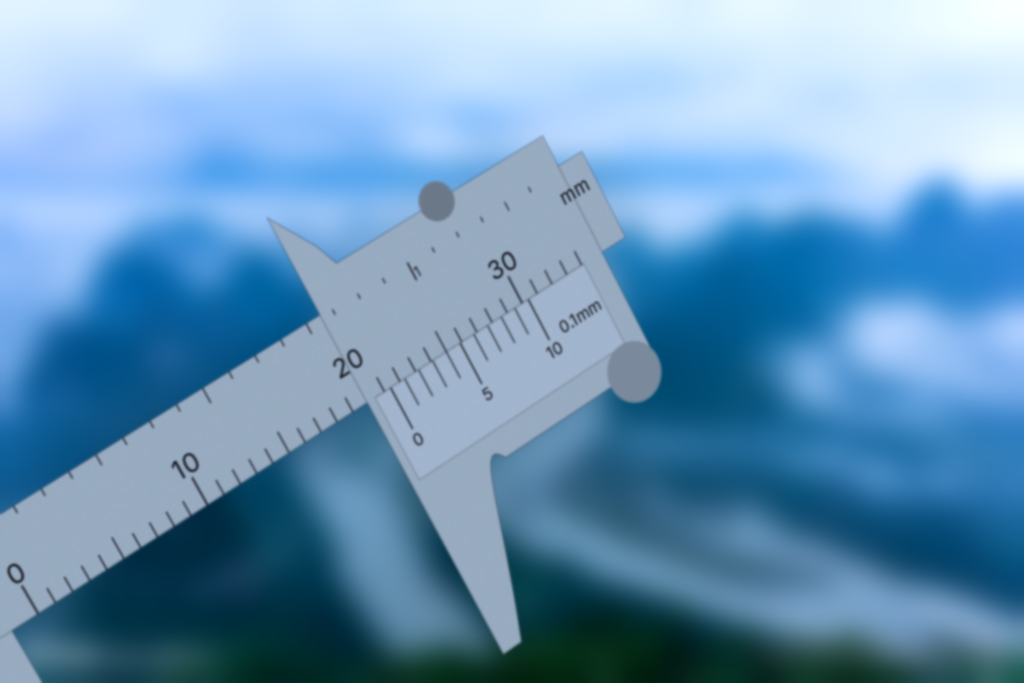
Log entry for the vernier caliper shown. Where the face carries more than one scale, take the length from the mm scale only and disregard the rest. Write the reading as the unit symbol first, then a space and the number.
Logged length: mm 21.4
